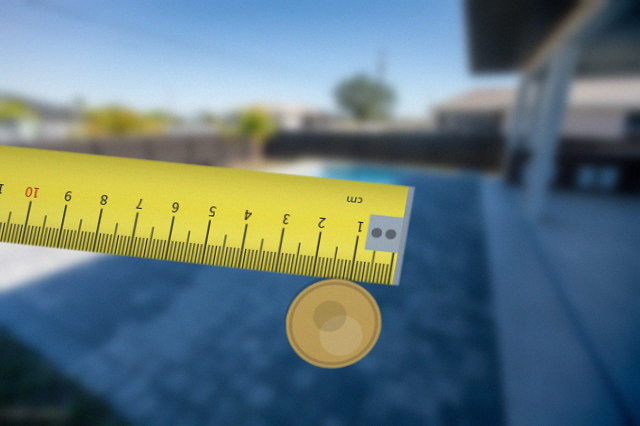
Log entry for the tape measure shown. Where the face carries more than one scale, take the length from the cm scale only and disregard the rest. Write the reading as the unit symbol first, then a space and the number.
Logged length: cm 2.5
